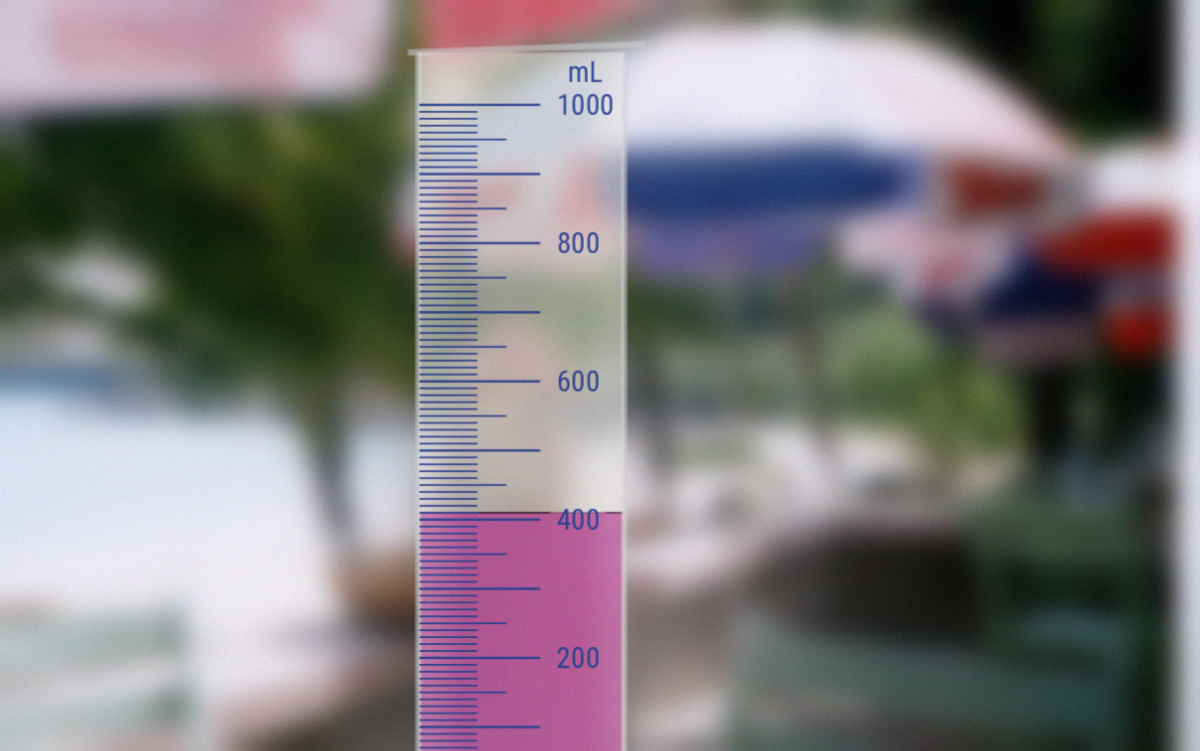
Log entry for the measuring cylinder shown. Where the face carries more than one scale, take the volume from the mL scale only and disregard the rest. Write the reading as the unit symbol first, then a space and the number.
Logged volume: mL 410
